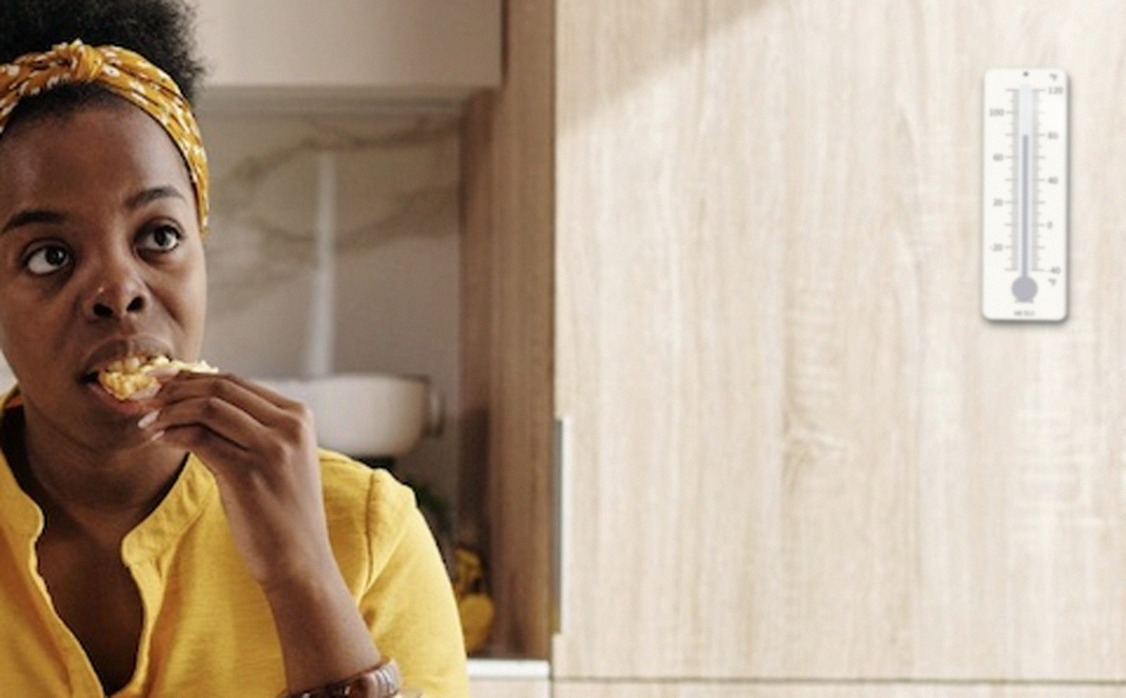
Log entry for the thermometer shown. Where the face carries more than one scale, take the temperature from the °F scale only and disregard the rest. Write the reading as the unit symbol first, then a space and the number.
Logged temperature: °F 80
